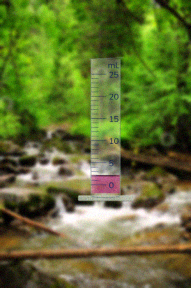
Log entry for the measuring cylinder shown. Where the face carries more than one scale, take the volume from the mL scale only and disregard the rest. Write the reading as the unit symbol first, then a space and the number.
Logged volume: mL 2
